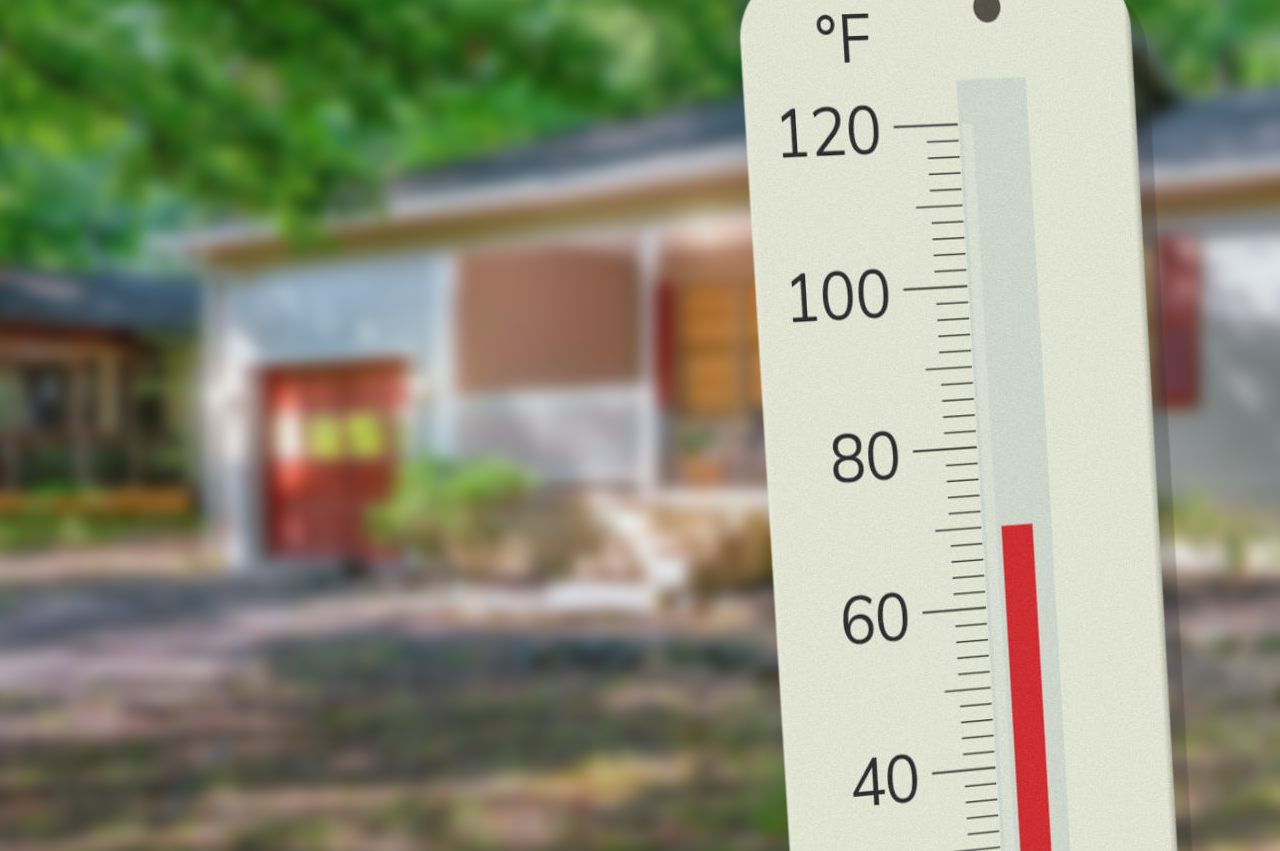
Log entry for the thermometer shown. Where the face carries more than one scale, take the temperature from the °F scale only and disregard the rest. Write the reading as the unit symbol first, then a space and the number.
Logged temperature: °F 70
